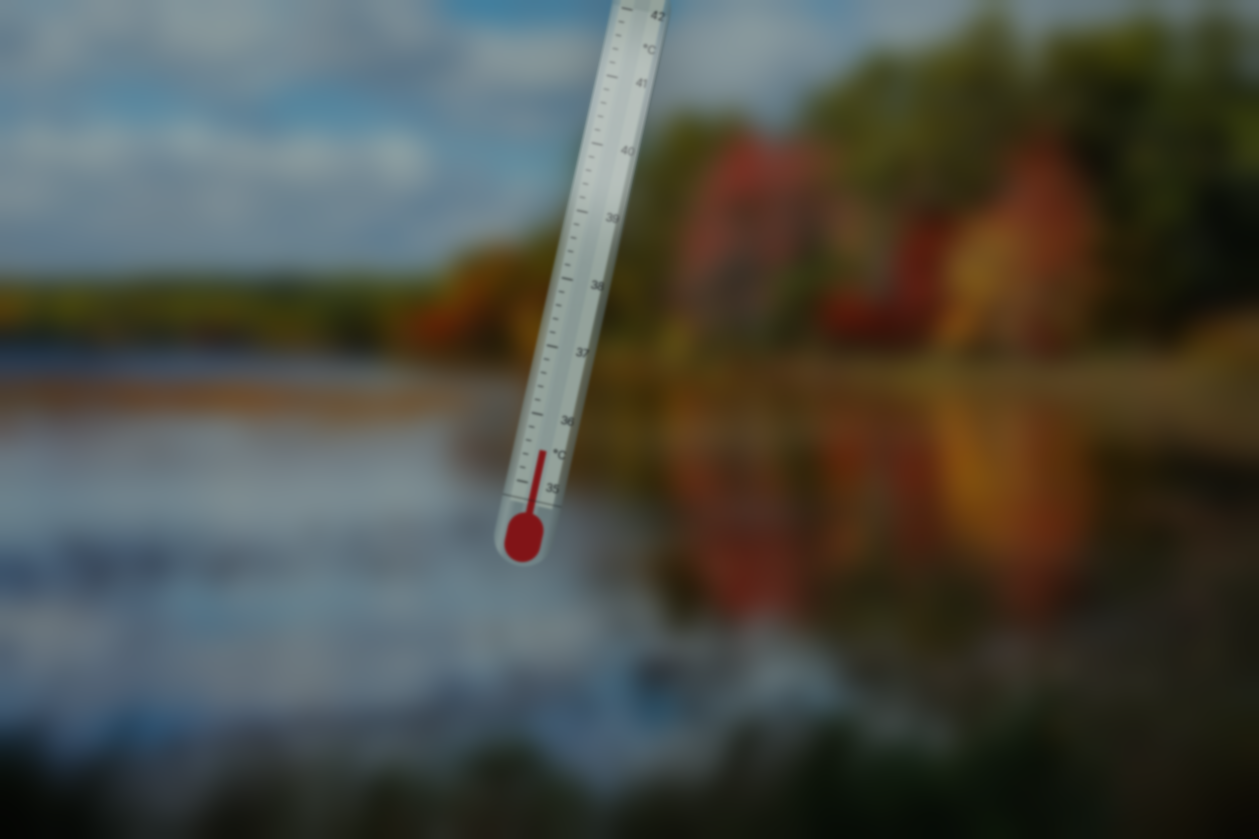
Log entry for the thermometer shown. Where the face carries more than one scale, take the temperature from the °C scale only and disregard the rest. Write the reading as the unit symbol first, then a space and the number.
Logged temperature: °C 35.5
